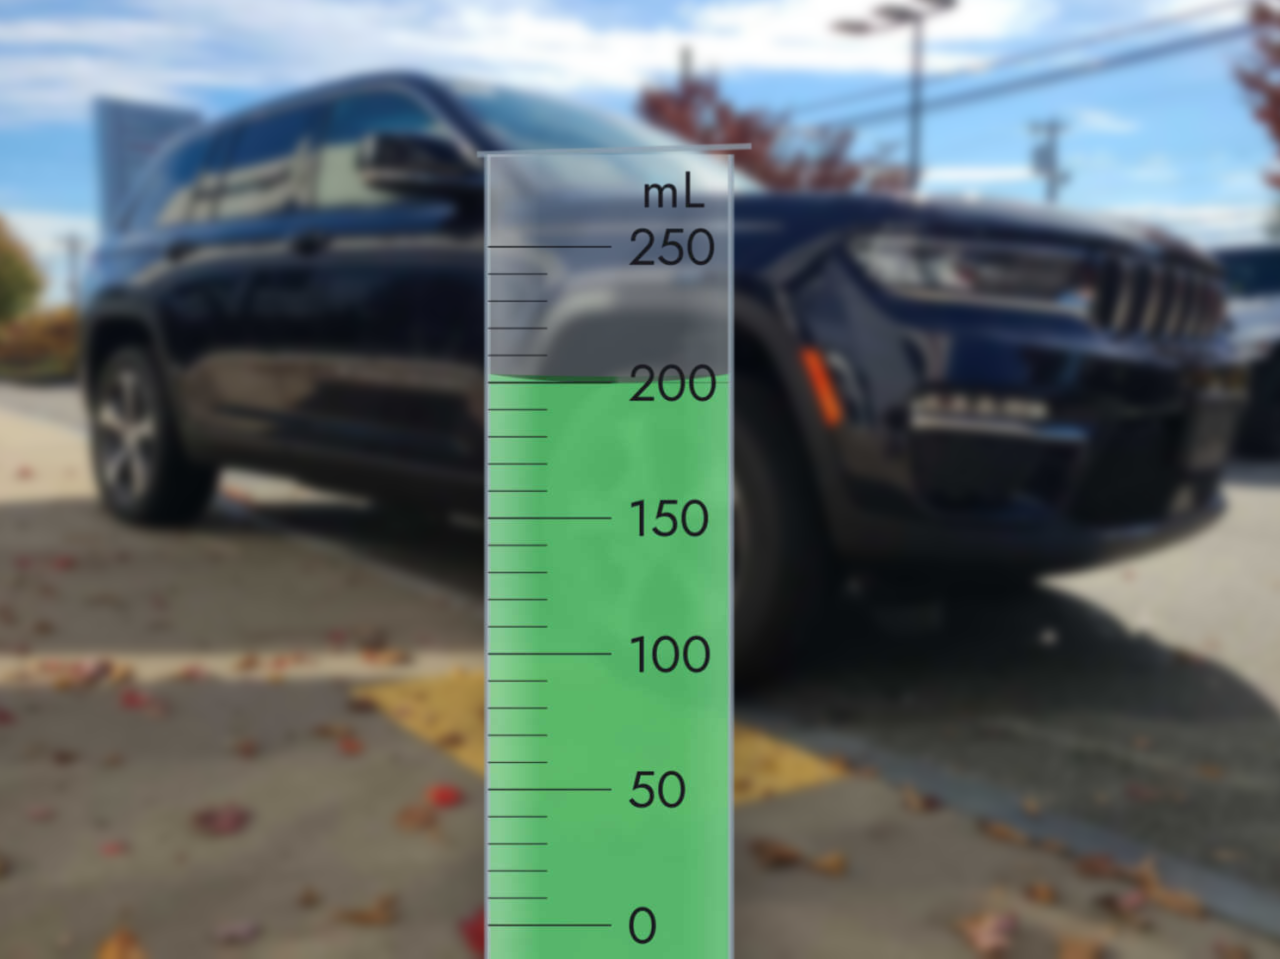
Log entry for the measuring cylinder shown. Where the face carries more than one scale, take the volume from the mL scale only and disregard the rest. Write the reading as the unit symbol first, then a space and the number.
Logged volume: mL 200
